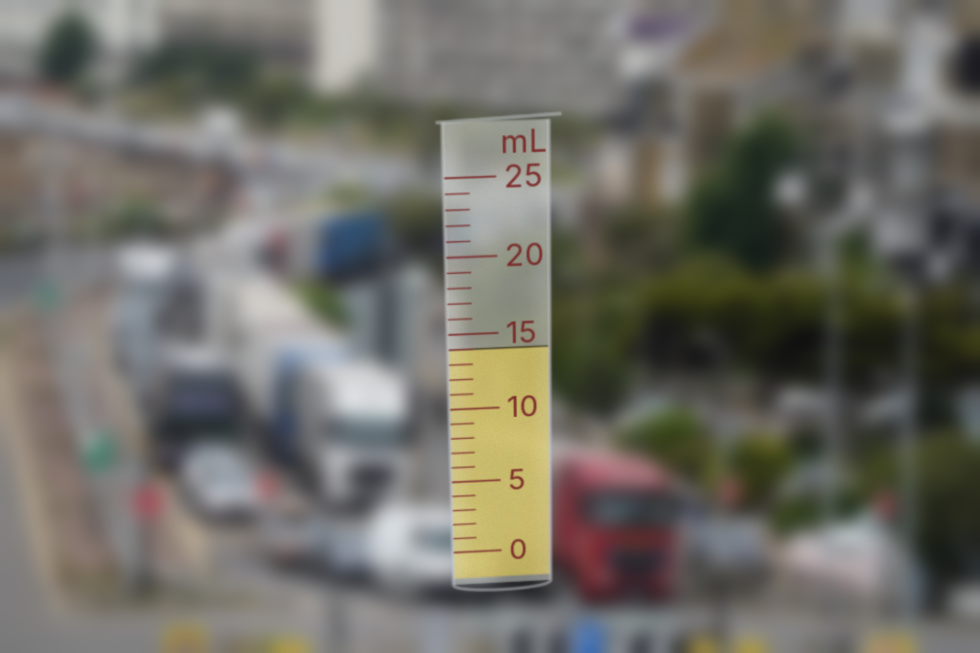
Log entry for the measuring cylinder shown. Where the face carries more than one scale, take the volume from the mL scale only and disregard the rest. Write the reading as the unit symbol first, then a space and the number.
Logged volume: mL 14
